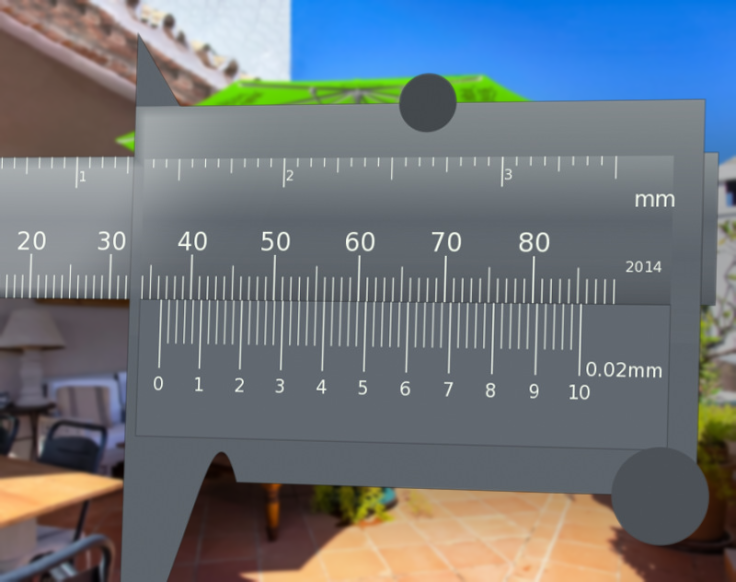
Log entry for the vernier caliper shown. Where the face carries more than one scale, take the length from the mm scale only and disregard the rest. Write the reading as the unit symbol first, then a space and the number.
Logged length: mm 36.4
